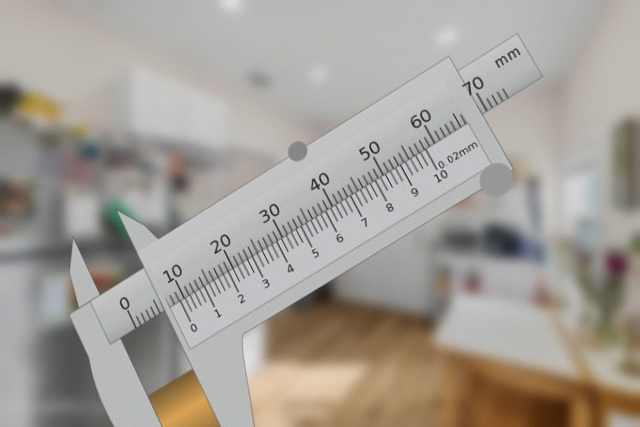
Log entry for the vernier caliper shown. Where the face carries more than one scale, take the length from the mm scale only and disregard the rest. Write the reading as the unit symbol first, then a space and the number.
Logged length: mm 9.2
